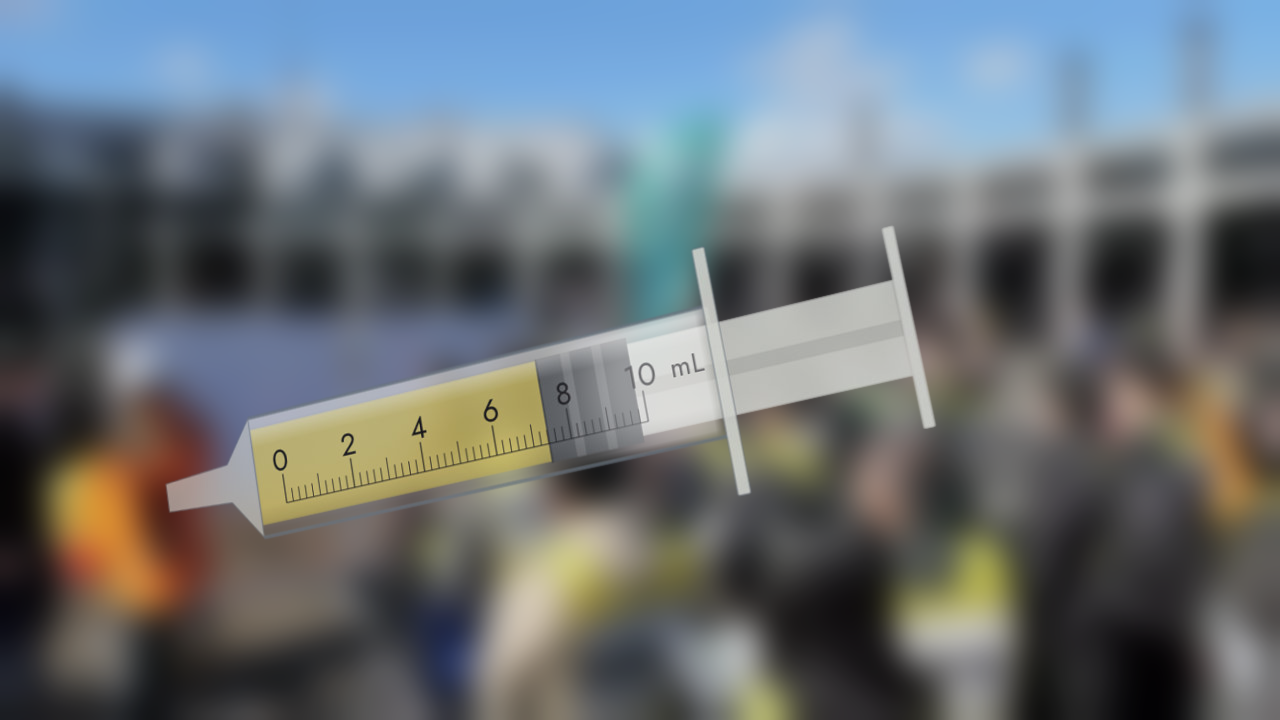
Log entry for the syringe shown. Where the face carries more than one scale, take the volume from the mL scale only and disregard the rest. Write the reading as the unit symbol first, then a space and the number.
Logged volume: mL 7.4
